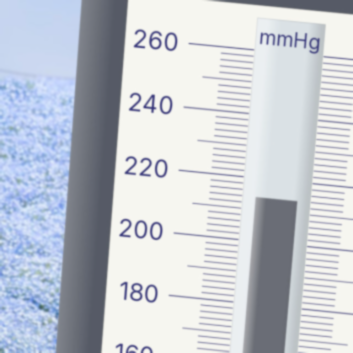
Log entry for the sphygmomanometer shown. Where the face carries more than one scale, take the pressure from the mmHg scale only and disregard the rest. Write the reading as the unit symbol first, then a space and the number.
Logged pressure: mmHg 214
